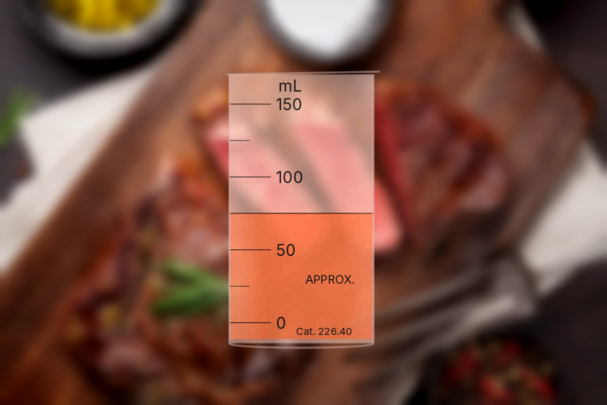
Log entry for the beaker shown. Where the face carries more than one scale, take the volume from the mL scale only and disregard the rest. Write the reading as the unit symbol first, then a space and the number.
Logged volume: mL 75
